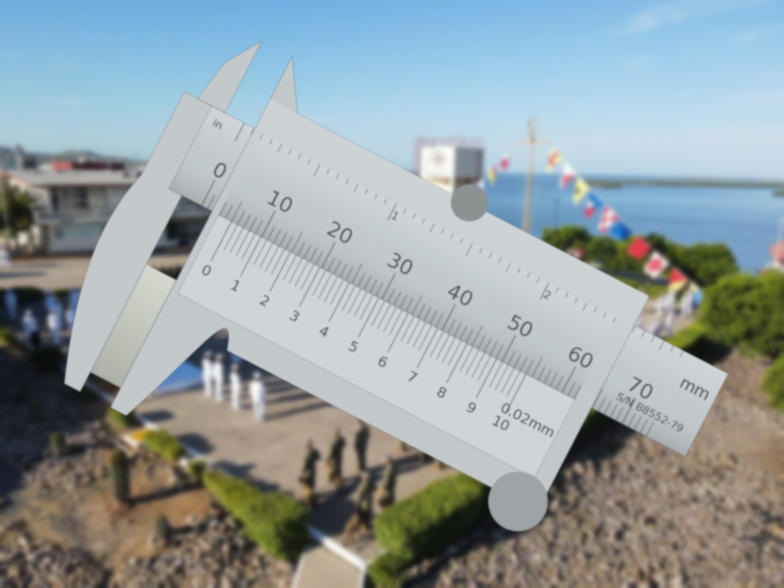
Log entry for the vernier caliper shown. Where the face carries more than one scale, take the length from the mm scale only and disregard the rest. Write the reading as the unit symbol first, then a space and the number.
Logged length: mm 5.0
